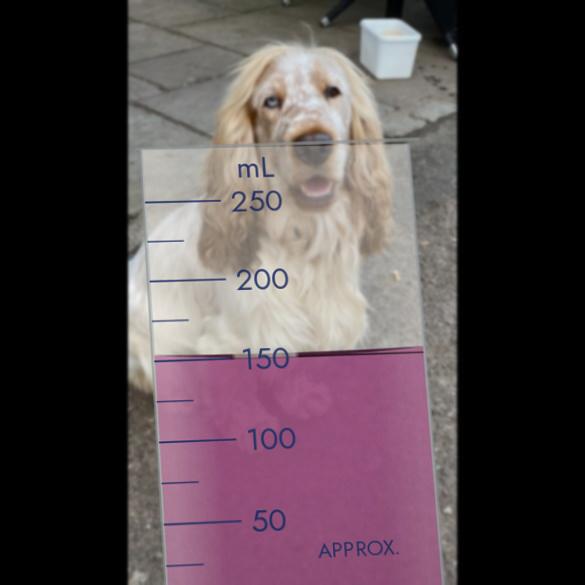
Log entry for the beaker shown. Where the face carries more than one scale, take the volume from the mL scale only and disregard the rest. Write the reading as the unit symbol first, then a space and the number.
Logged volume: mL 150
